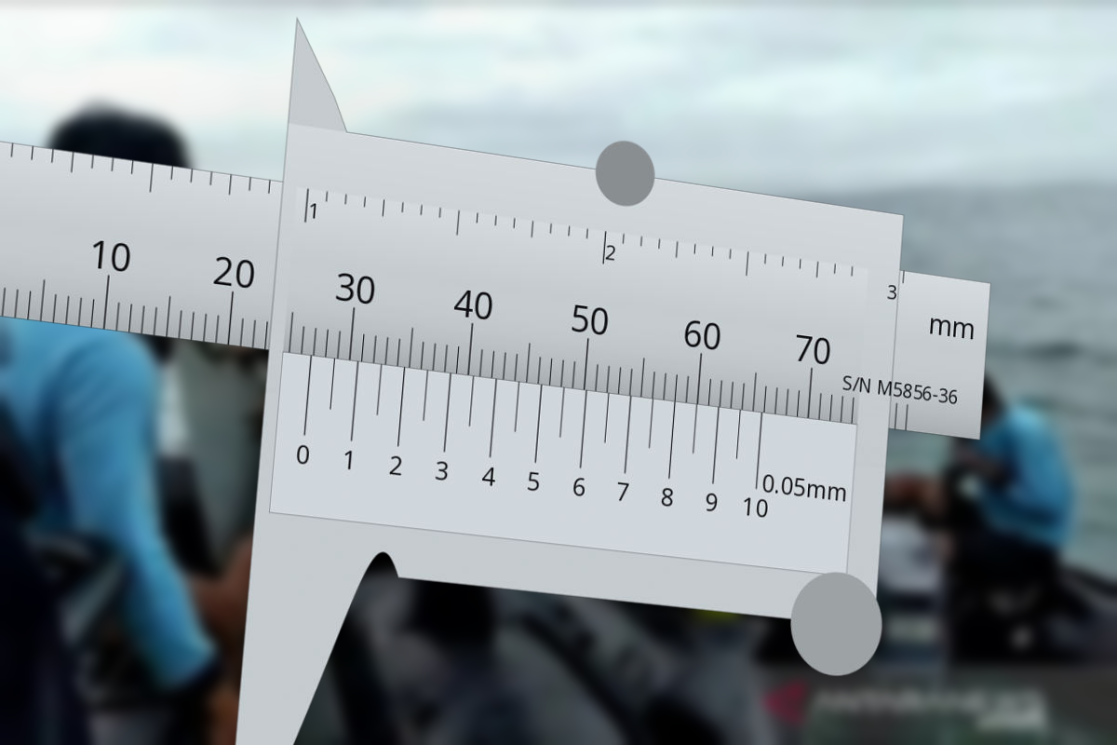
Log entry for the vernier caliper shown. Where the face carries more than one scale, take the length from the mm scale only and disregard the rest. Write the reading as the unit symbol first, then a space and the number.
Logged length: mm 26.8
